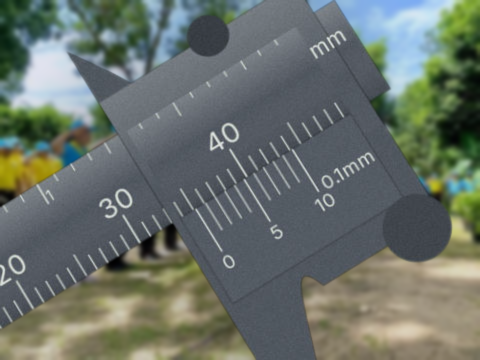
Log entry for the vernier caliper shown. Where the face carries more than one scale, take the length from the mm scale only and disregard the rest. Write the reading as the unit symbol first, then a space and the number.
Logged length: mm 35.2
